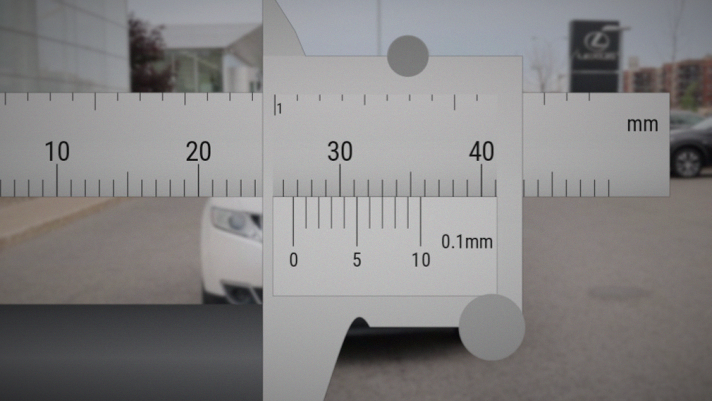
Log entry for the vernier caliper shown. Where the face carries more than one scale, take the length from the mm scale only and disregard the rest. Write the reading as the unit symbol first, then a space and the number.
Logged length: mm 26.7
